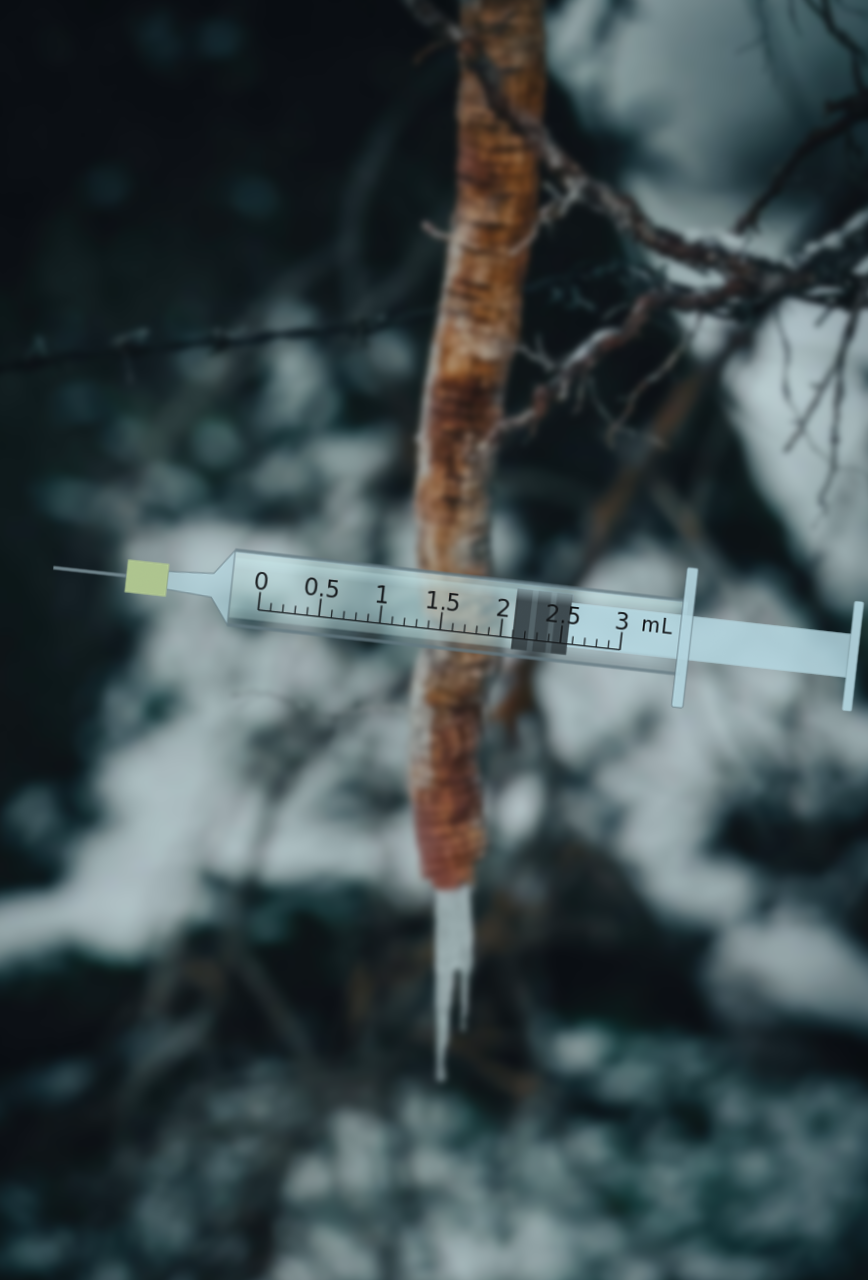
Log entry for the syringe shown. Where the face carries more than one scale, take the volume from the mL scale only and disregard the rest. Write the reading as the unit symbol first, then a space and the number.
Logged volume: mL 2.1
